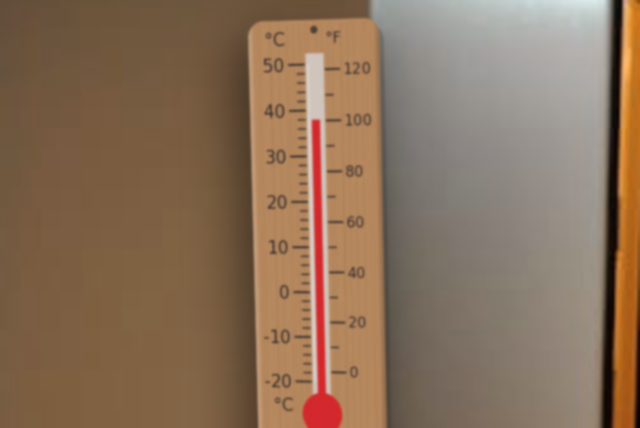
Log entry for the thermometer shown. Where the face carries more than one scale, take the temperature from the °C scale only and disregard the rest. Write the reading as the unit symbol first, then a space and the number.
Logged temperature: °C 38
